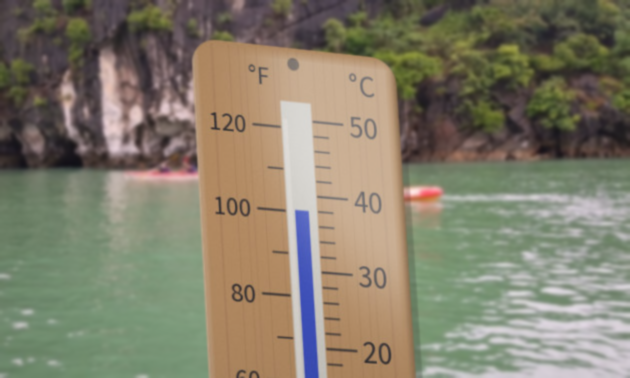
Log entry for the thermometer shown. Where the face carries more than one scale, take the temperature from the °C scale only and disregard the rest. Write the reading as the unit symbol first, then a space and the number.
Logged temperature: °C 38
